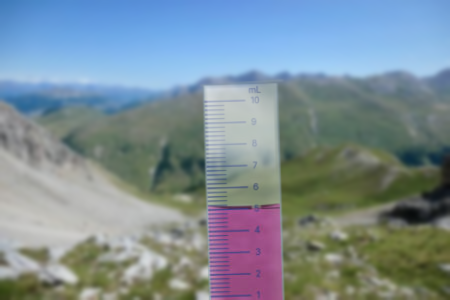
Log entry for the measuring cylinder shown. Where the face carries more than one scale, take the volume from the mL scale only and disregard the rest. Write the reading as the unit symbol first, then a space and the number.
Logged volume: mL 5
